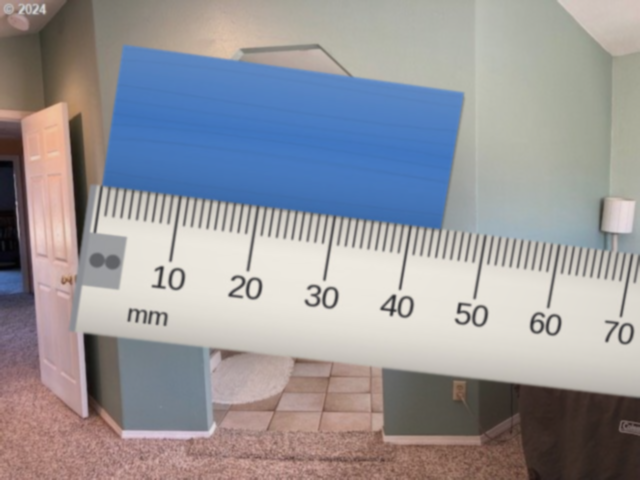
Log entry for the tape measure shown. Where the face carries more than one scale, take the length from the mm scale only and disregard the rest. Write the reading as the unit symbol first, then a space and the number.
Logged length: mm 44
